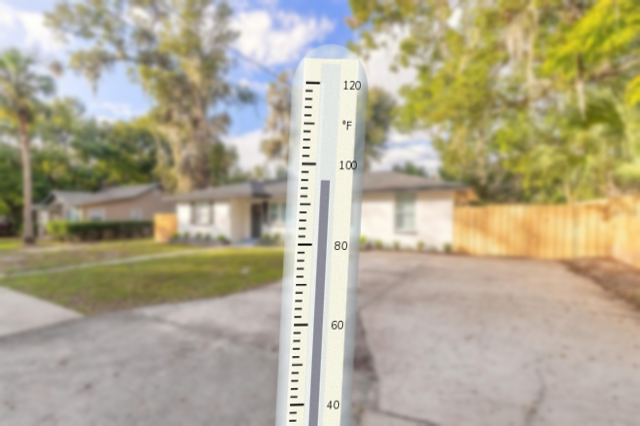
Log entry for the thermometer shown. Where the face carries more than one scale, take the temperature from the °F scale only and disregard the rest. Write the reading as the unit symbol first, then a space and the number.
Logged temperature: °F 96
